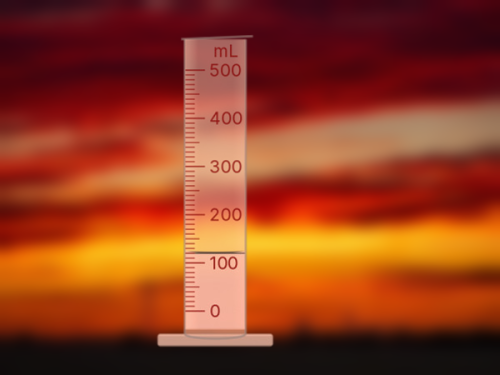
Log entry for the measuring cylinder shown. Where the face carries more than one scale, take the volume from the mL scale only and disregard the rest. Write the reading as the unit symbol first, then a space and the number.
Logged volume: mL 120
